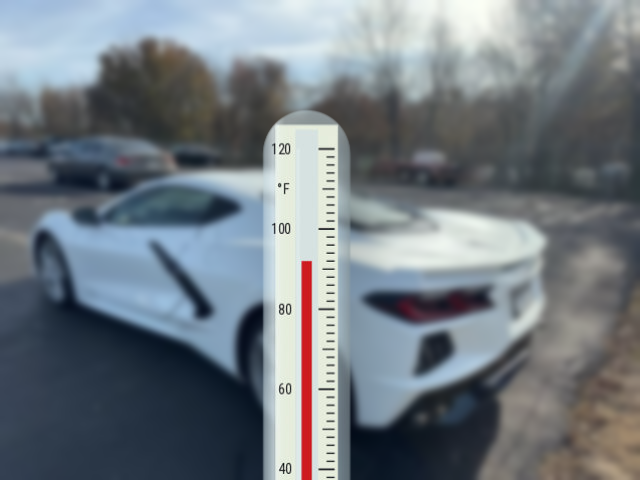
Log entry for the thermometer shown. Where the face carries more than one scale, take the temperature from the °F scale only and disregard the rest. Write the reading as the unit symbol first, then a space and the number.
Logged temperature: °F 92
